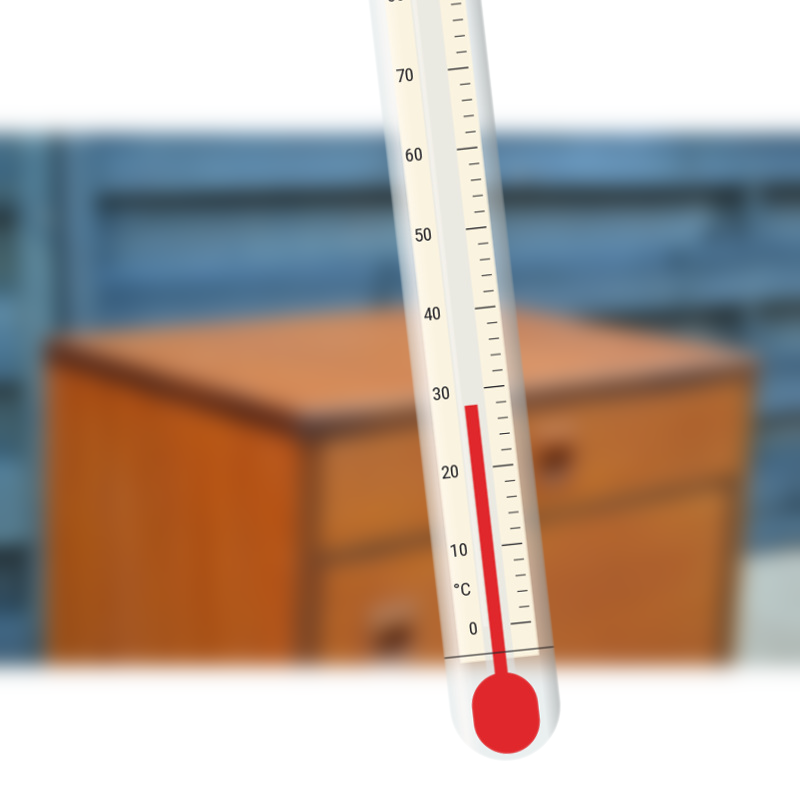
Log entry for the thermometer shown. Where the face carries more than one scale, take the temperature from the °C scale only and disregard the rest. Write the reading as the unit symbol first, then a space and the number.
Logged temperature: °C 28
